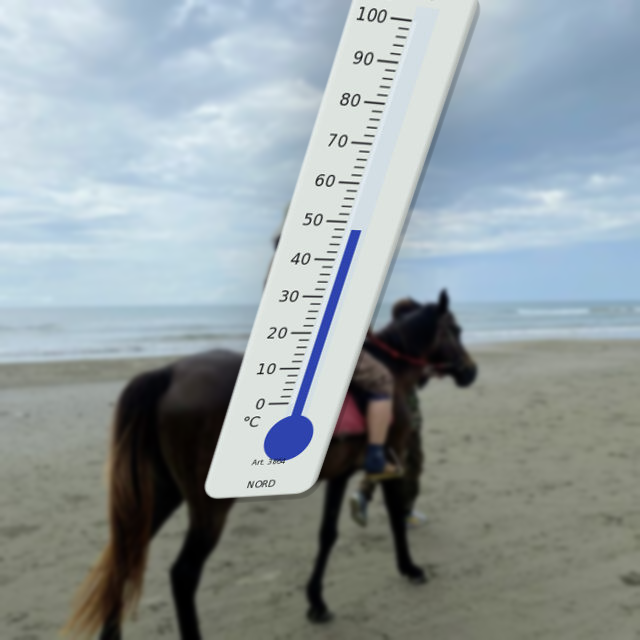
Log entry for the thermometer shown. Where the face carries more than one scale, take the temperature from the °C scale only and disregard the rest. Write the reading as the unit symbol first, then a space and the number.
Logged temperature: °C 48
